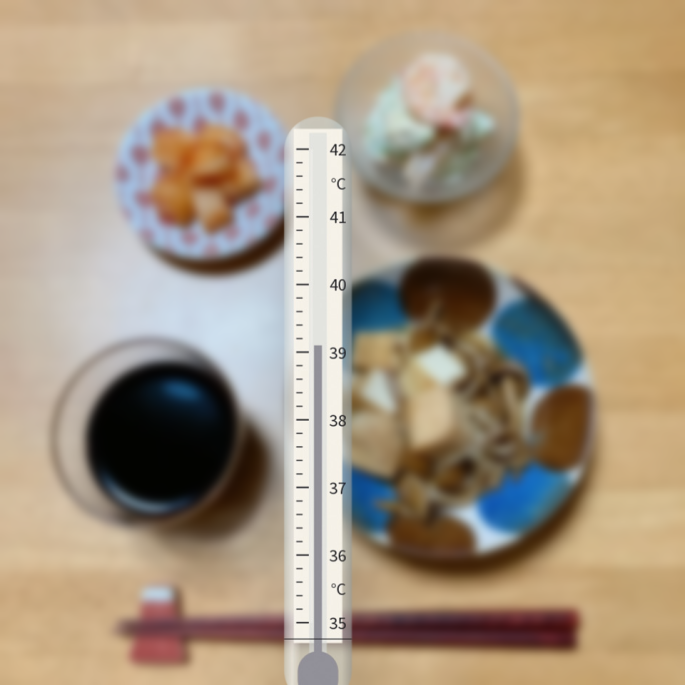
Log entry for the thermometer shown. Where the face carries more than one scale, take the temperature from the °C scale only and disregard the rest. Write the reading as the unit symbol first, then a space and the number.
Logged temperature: °C 39.1
